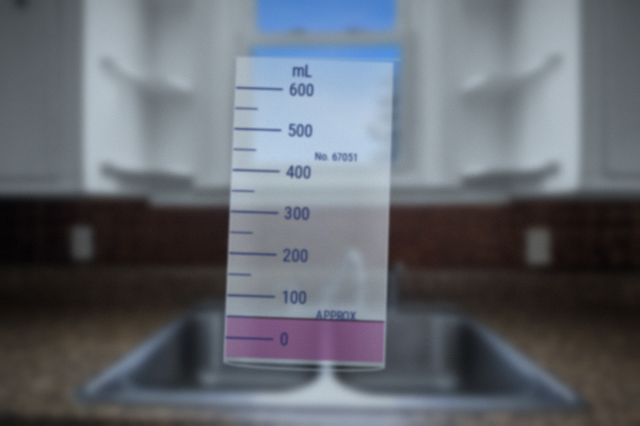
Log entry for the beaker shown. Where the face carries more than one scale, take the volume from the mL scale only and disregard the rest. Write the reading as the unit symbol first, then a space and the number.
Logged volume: mL 50
